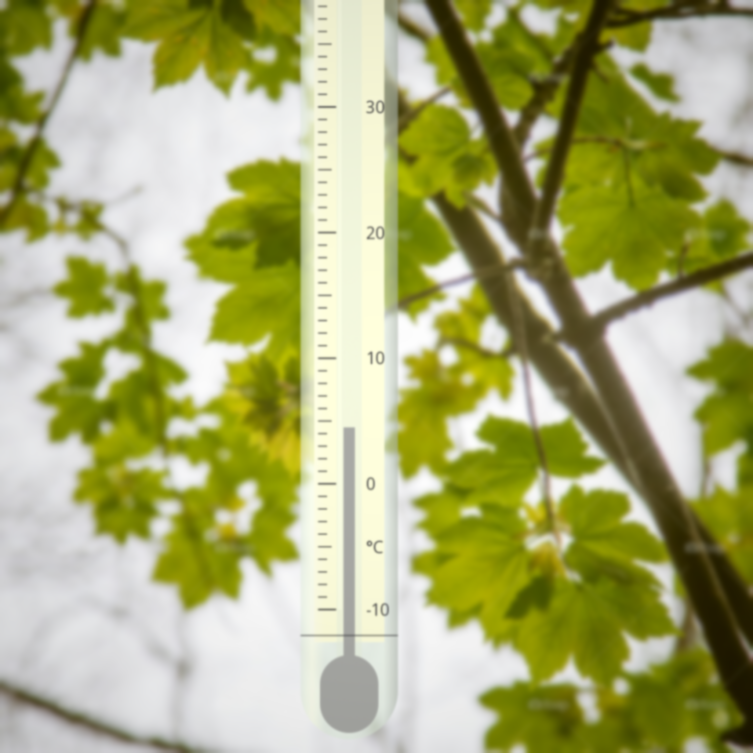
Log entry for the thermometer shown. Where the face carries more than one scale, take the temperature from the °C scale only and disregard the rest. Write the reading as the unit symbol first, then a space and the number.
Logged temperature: °C 4.5
